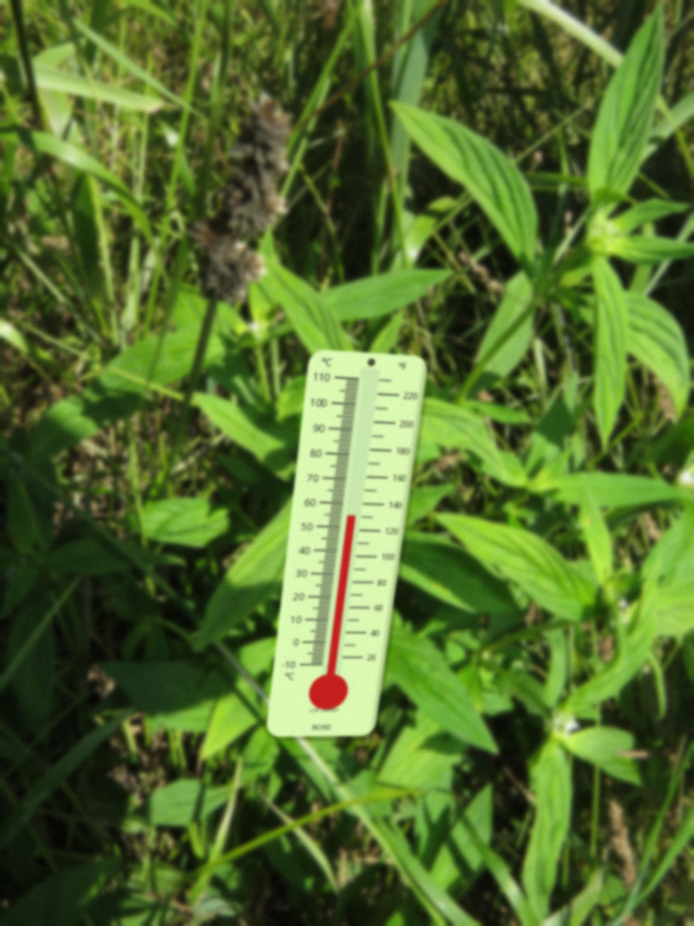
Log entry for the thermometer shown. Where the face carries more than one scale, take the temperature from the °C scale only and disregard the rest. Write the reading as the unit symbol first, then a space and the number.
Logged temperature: °C 55
